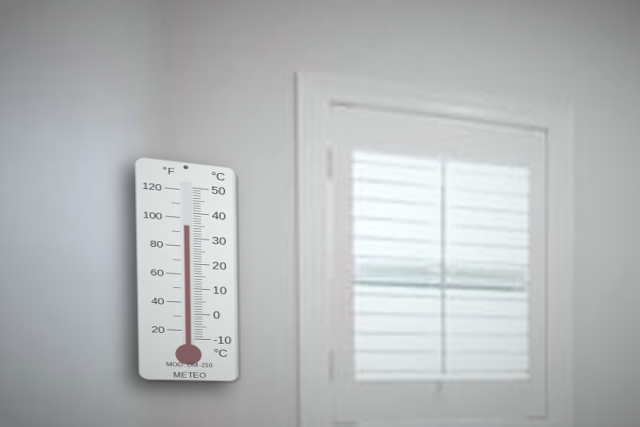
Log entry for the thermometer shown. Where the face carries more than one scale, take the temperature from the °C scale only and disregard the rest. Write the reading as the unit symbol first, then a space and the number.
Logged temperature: °C 35
